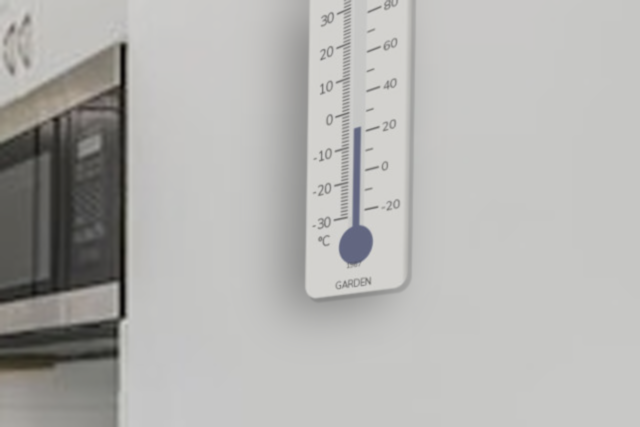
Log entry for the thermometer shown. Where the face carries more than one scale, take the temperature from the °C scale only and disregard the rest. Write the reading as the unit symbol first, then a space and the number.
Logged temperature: °C -5
